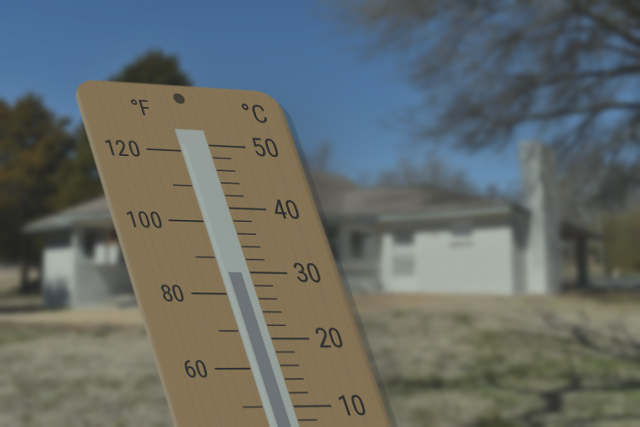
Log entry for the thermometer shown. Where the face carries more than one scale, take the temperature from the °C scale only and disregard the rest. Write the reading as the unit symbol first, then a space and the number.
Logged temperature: °C 30
